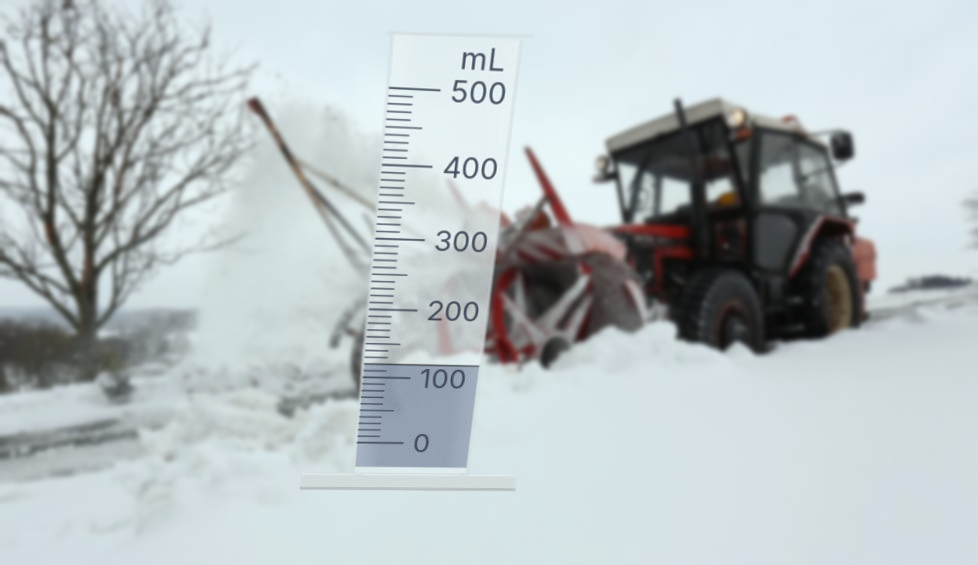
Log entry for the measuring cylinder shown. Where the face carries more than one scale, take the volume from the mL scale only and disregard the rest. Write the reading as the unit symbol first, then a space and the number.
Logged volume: mL 120
